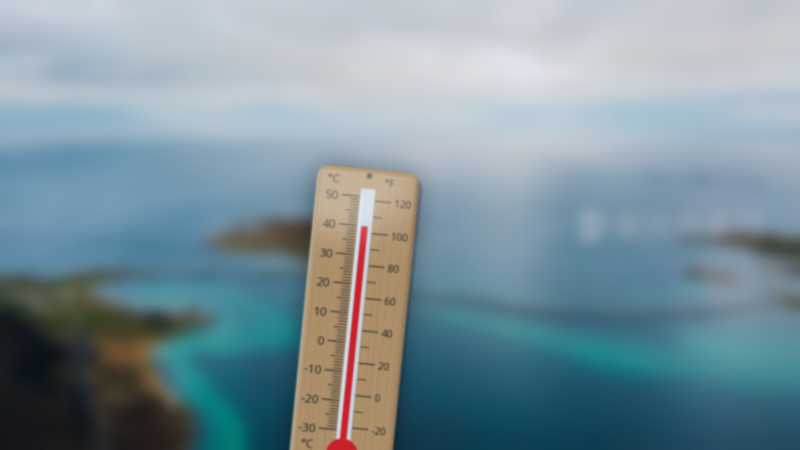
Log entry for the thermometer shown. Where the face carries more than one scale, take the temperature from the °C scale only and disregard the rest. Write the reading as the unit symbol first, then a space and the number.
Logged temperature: °C 40
